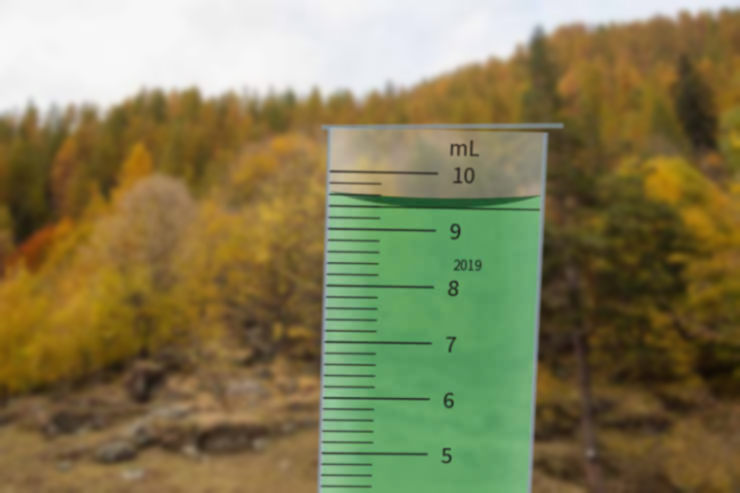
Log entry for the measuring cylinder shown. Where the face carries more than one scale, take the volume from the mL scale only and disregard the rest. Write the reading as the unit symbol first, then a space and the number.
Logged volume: mL 9.4
